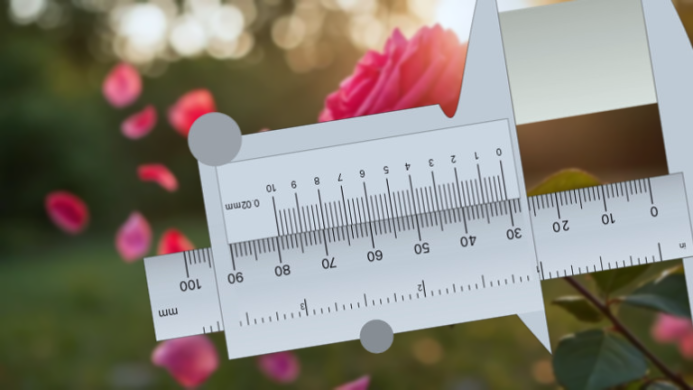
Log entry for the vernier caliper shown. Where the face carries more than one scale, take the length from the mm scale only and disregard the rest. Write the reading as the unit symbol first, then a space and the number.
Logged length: mm 30.5
